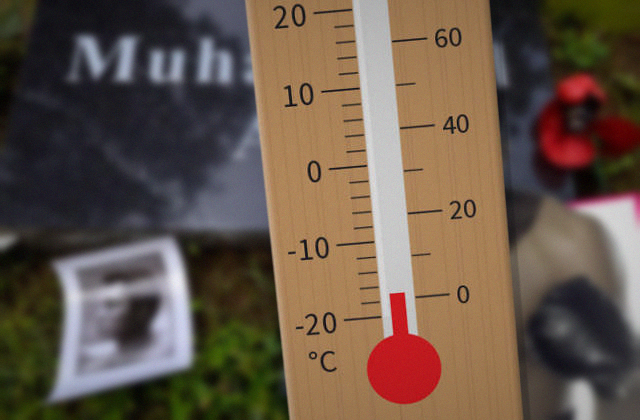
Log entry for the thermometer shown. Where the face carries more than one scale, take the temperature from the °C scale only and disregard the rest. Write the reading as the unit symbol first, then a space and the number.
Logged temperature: °C -17
